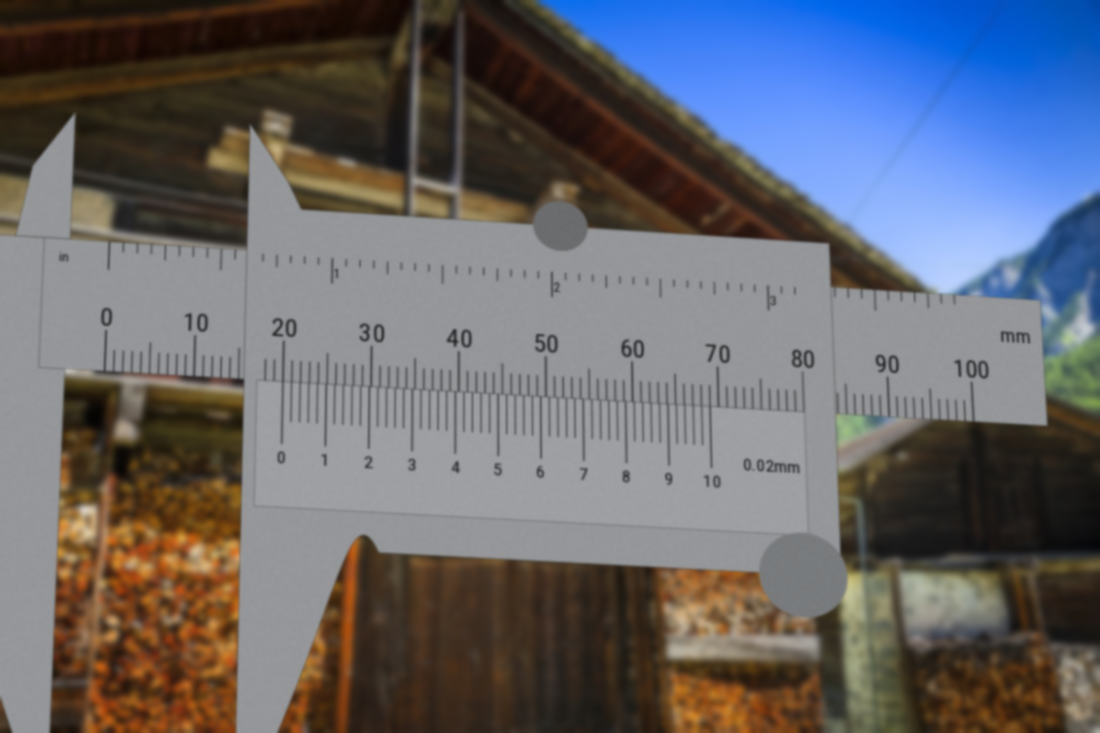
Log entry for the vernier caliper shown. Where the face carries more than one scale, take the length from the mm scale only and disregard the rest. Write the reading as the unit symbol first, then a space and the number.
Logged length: mm 20.0
